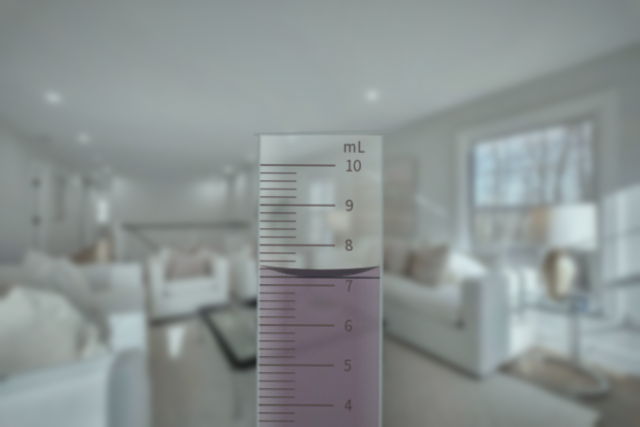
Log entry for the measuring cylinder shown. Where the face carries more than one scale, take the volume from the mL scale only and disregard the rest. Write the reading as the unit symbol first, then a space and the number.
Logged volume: mL 7.2
